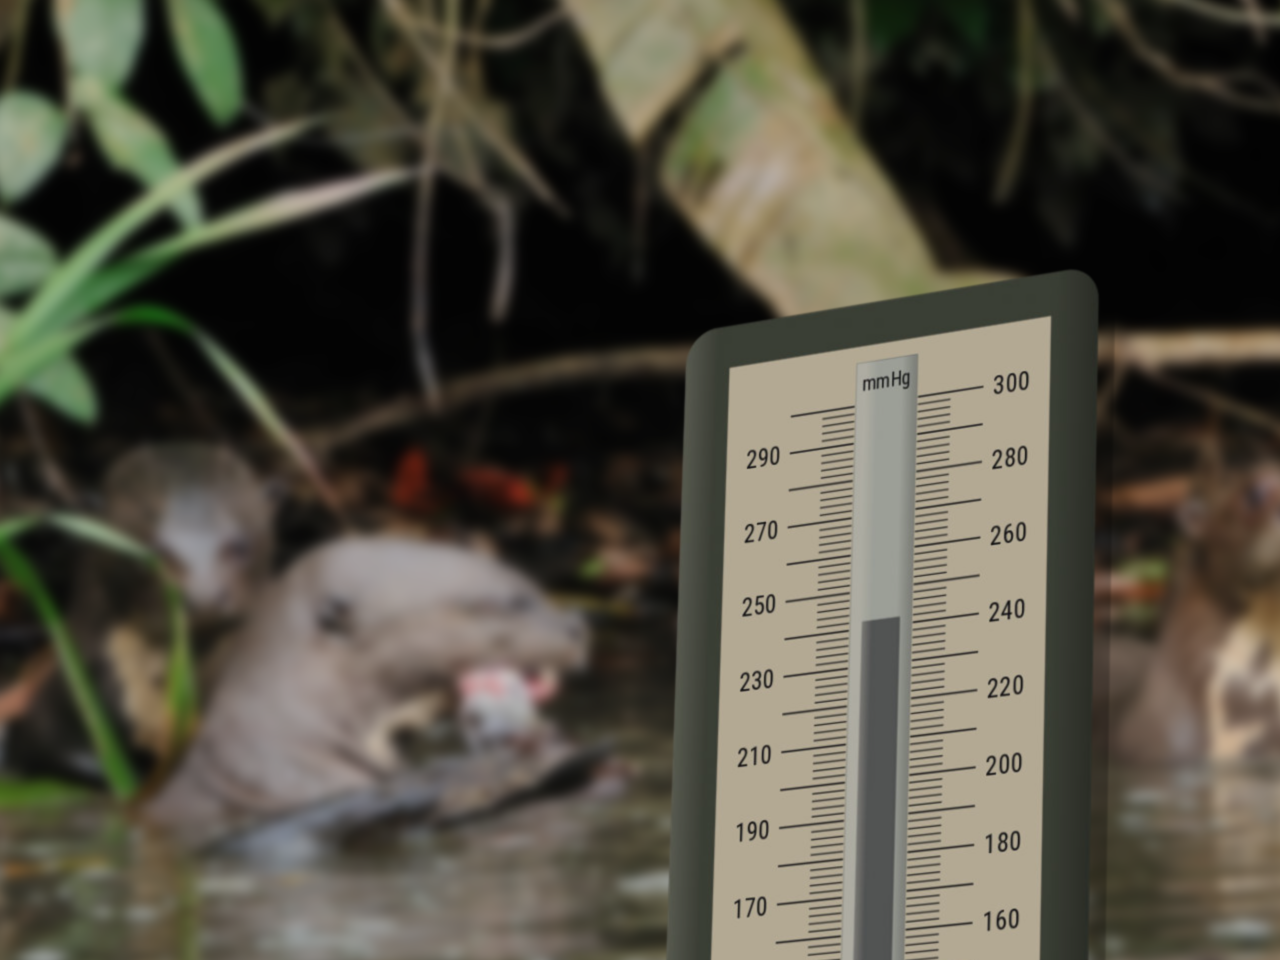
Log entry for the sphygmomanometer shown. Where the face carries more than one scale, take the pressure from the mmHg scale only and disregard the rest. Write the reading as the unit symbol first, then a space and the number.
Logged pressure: mmHg 242
